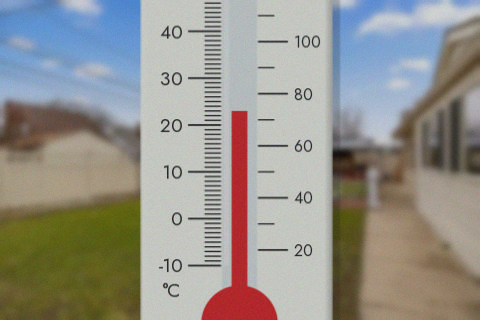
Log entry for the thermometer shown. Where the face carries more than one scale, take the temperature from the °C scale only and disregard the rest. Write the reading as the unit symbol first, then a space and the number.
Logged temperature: °C 23
